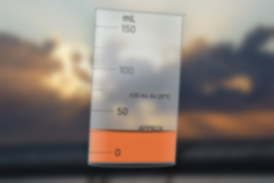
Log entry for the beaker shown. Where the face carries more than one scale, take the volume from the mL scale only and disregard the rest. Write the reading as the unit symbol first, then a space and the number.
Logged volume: mL 25
